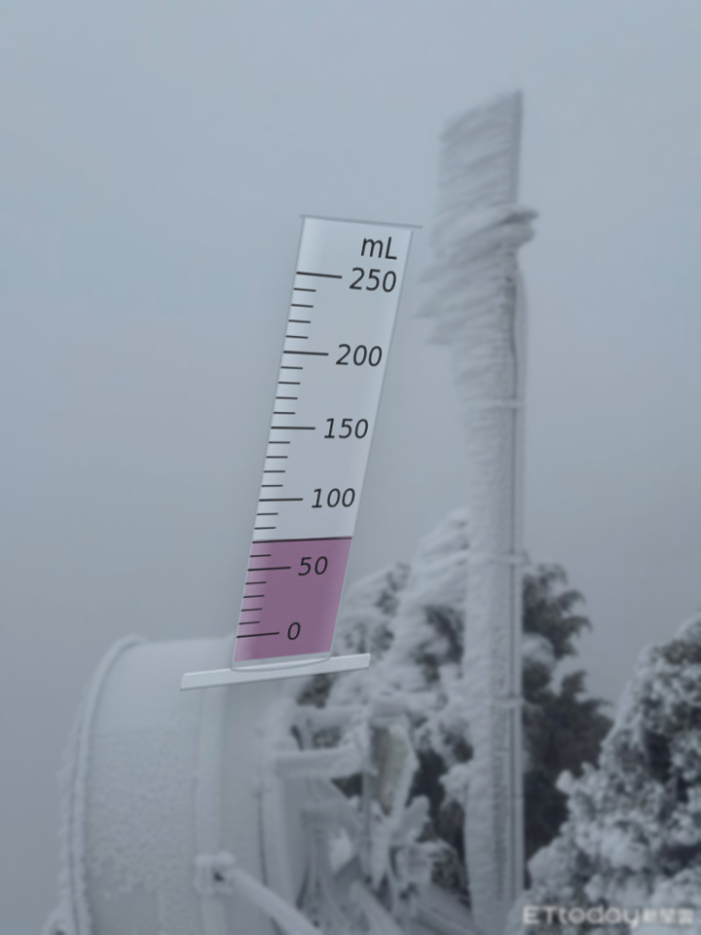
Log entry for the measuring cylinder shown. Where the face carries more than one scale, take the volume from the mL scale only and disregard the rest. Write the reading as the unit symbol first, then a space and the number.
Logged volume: mL 70
